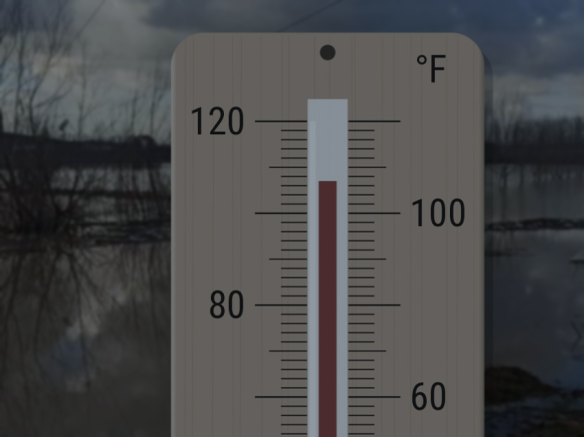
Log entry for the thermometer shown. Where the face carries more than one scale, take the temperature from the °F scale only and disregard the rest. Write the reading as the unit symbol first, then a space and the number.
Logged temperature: °F 107
